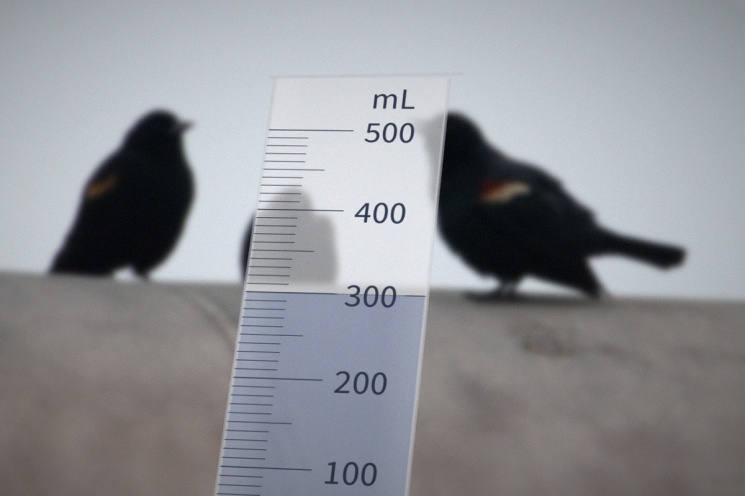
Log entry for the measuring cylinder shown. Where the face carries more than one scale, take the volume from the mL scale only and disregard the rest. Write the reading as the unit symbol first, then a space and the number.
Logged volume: mL 300
